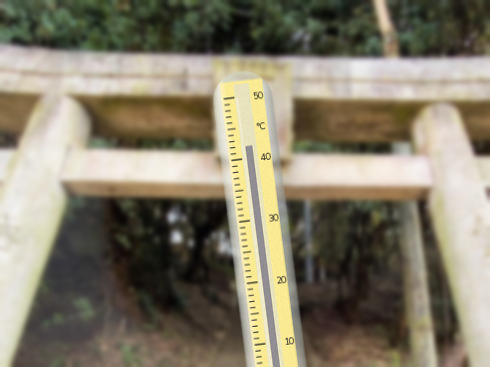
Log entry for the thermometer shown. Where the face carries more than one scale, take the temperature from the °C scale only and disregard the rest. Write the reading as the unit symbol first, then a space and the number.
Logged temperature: °C 42
